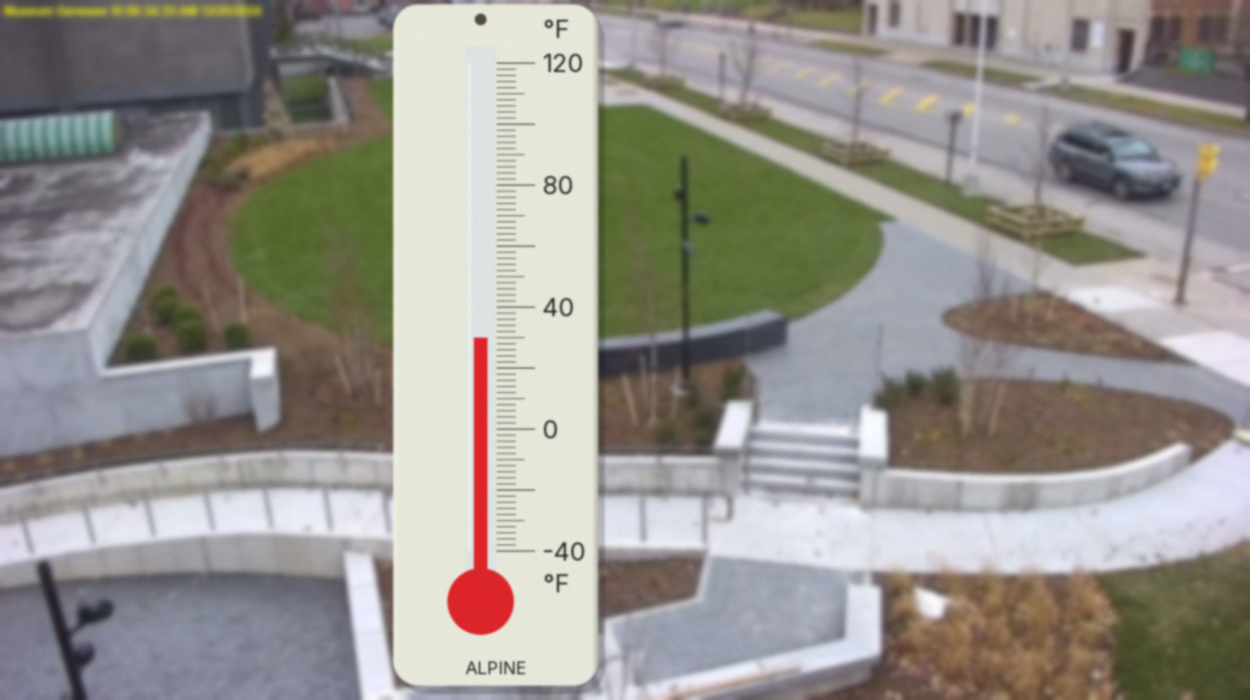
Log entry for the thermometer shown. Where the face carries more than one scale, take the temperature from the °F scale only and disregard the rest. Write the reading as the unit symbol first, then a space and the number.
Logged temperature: °F 30
